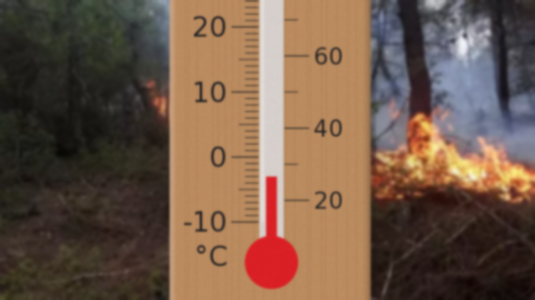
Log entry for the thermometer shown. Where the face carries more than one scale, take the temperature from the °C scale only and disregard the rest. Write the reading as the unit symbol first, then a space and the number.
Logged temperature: °C -3
